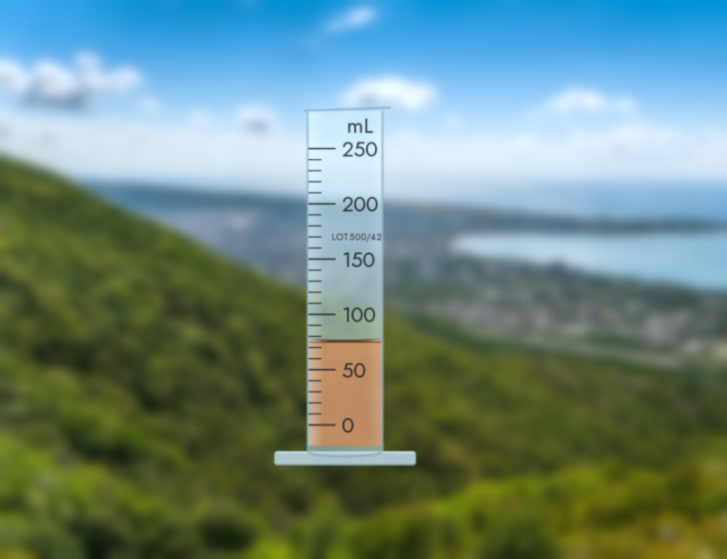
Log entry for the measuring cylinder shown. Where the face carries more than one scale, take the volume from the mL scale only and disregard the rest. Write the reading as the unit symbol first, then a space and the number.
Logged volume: mL 75
